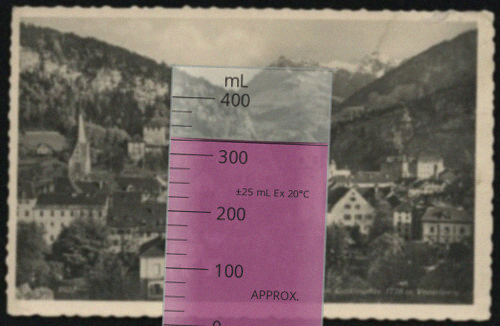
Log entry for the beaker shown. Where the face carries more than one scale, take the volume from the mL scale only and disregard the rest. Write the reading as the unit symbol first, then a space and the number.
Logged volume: mL 325
